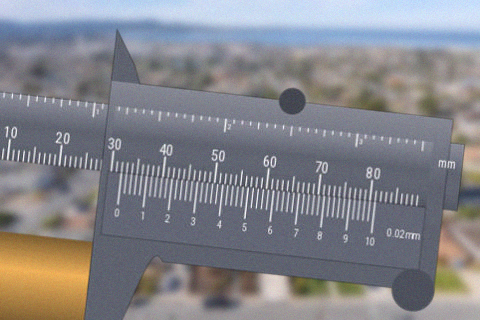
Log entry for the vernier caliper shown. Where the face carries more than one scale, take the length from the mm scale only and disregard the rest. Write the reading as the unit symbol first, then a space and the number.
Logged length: mm 32.0
